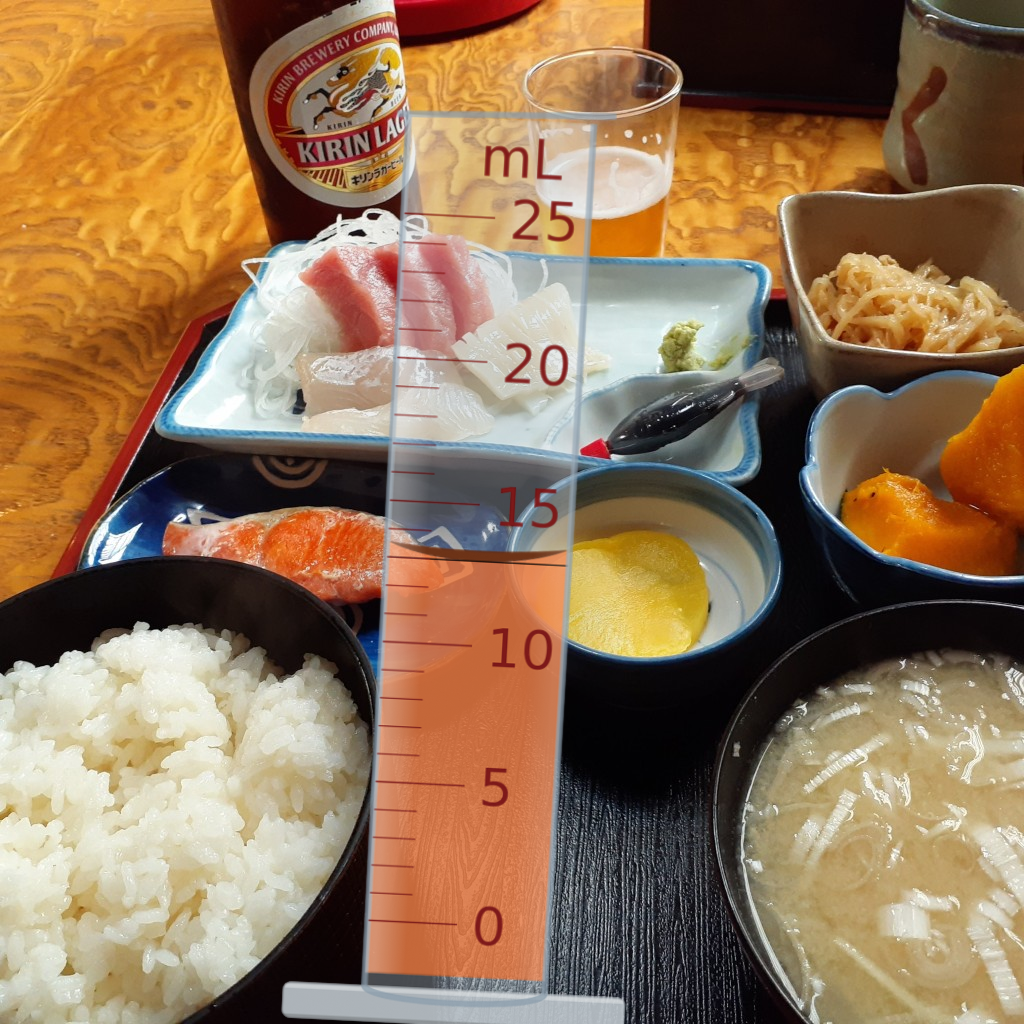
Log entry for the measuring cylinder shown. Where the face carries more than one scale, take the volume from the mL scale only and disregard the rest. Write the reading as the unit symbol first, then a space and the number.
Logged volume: mL 13
